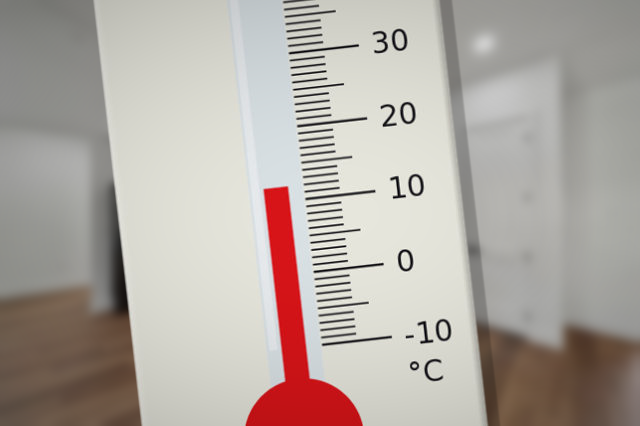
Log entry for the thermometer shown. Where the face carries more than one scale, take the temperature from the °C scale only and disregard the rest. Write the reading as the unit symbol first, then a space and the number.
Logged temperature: °C 12
